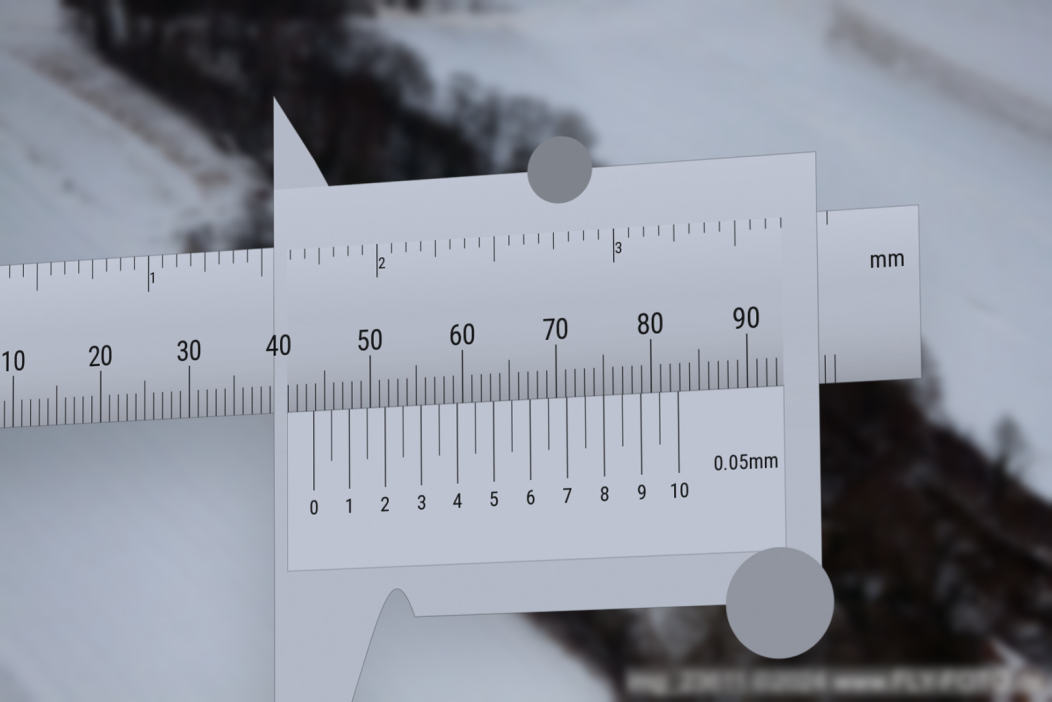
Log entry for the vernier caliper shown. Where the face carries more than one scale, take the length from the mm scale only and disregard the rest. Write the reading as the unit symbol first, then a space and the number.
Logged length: mm 43.8
